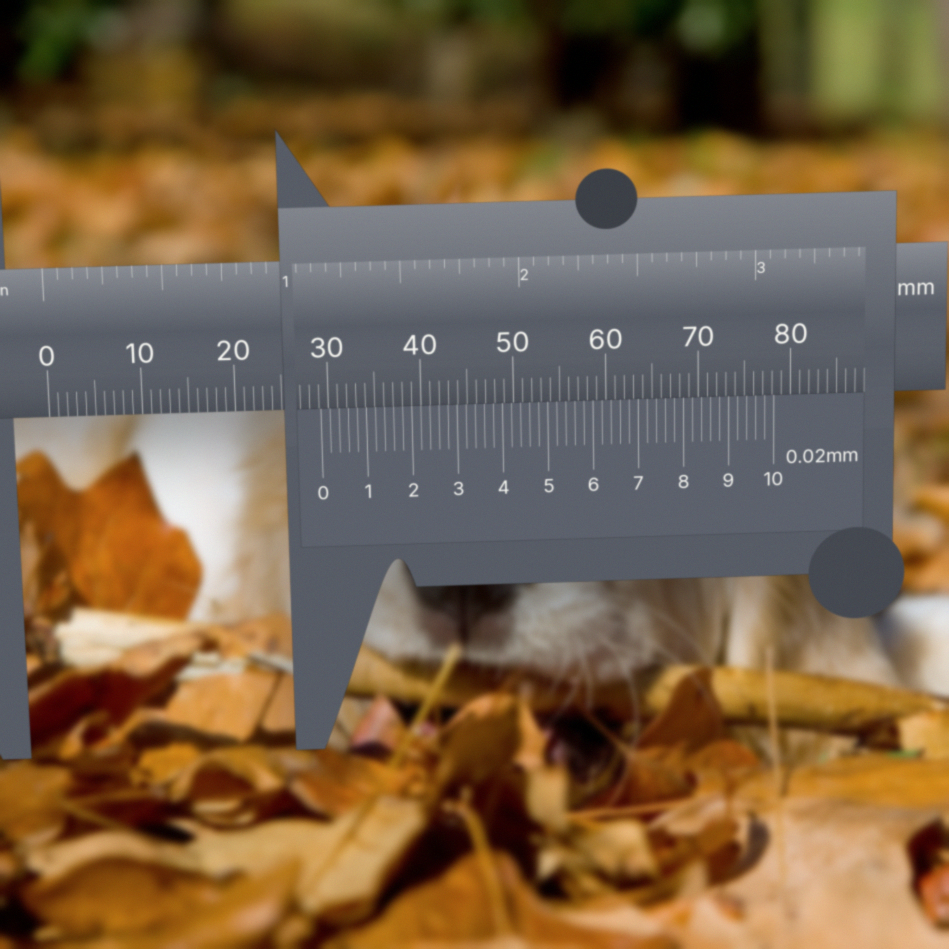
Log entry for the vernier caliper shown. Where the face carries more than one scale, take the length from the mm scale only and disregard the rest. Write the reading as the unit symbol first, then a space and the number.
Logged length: mm 29.2
